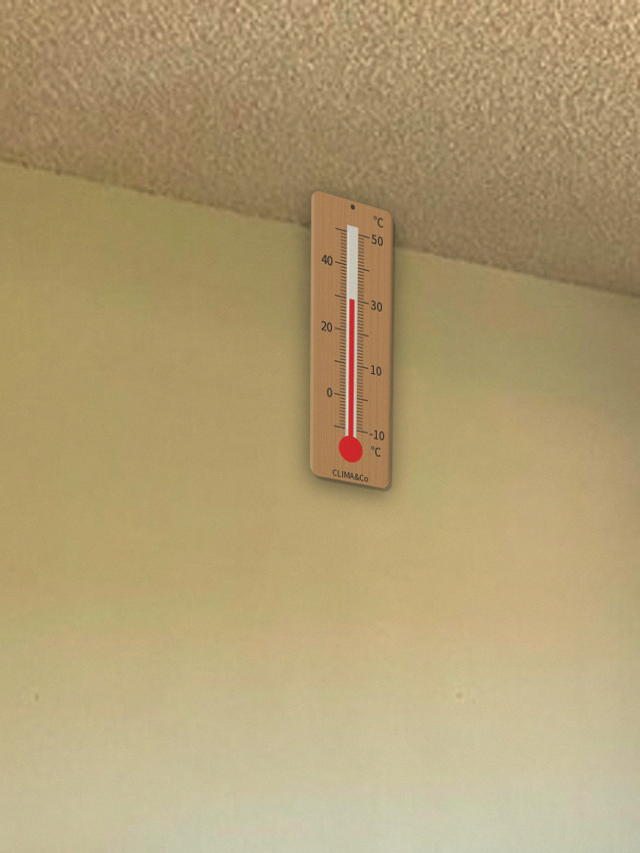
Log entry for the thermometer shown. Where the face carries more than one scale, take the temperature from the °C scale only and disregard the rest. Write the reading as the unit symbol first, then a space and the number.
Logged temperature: °C 30
